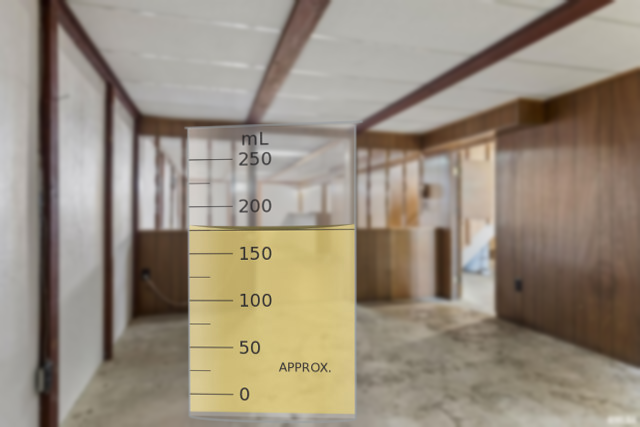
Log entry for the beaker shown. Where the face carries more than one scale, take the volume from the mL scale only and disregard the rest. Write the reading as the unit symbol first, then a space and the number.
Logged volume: mL 175
